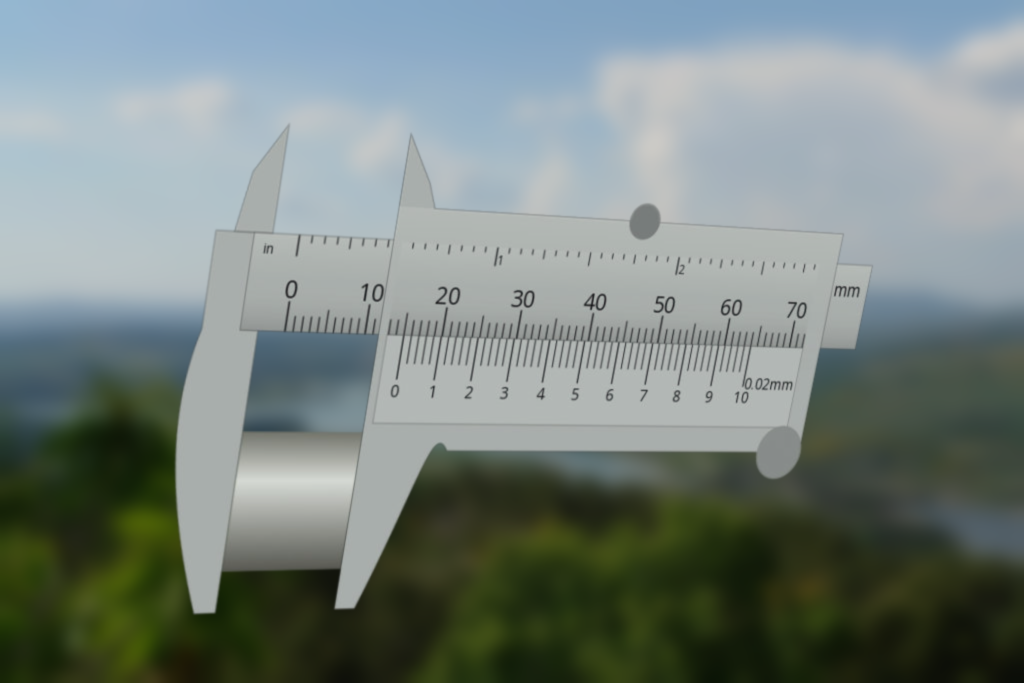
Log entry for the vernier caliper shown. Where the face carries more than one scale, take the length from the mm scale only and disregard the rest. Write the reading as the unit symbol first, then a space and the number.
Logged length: mm 15.0
